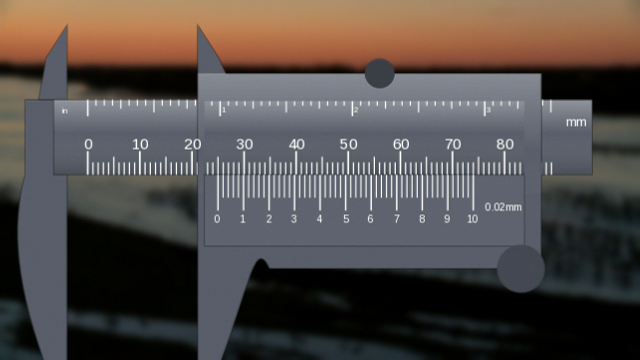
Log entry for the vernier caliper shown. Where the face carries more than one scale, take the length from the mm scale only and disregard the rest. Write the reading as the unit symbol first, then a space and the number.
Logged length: mm 25.0
